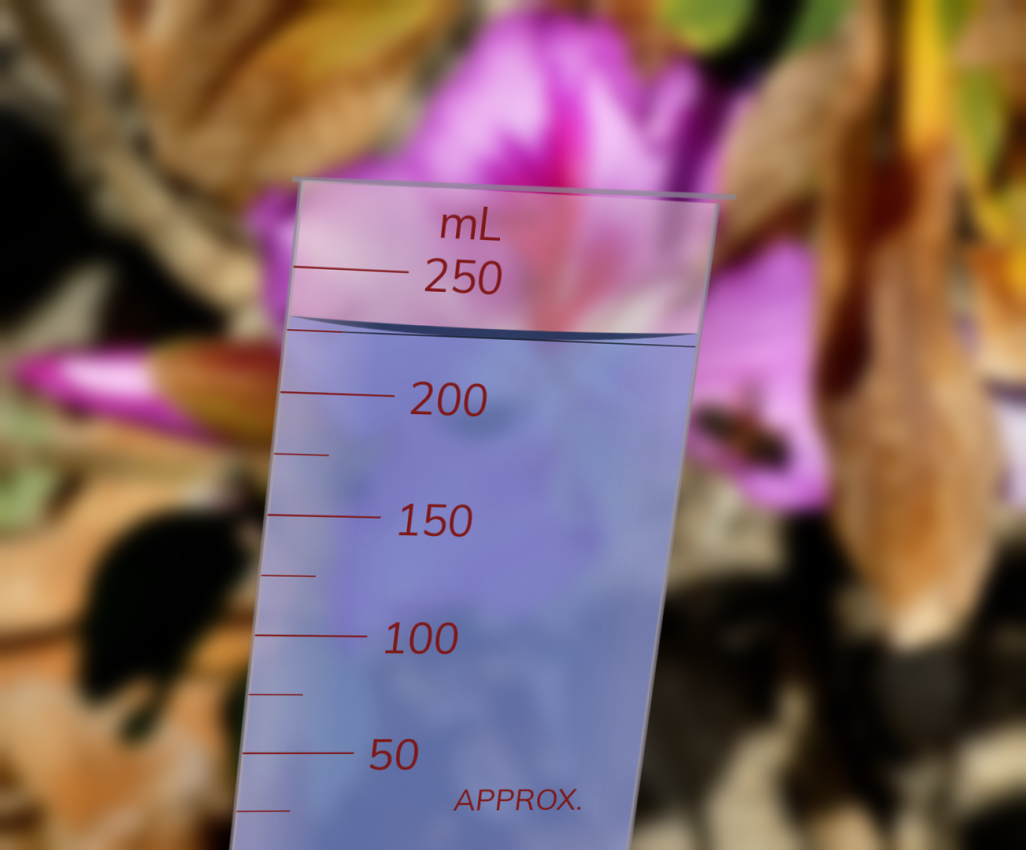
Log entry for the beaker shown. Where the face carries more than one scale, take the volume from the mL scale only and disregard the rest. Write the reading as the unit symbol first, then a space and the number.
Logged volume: mL 225
